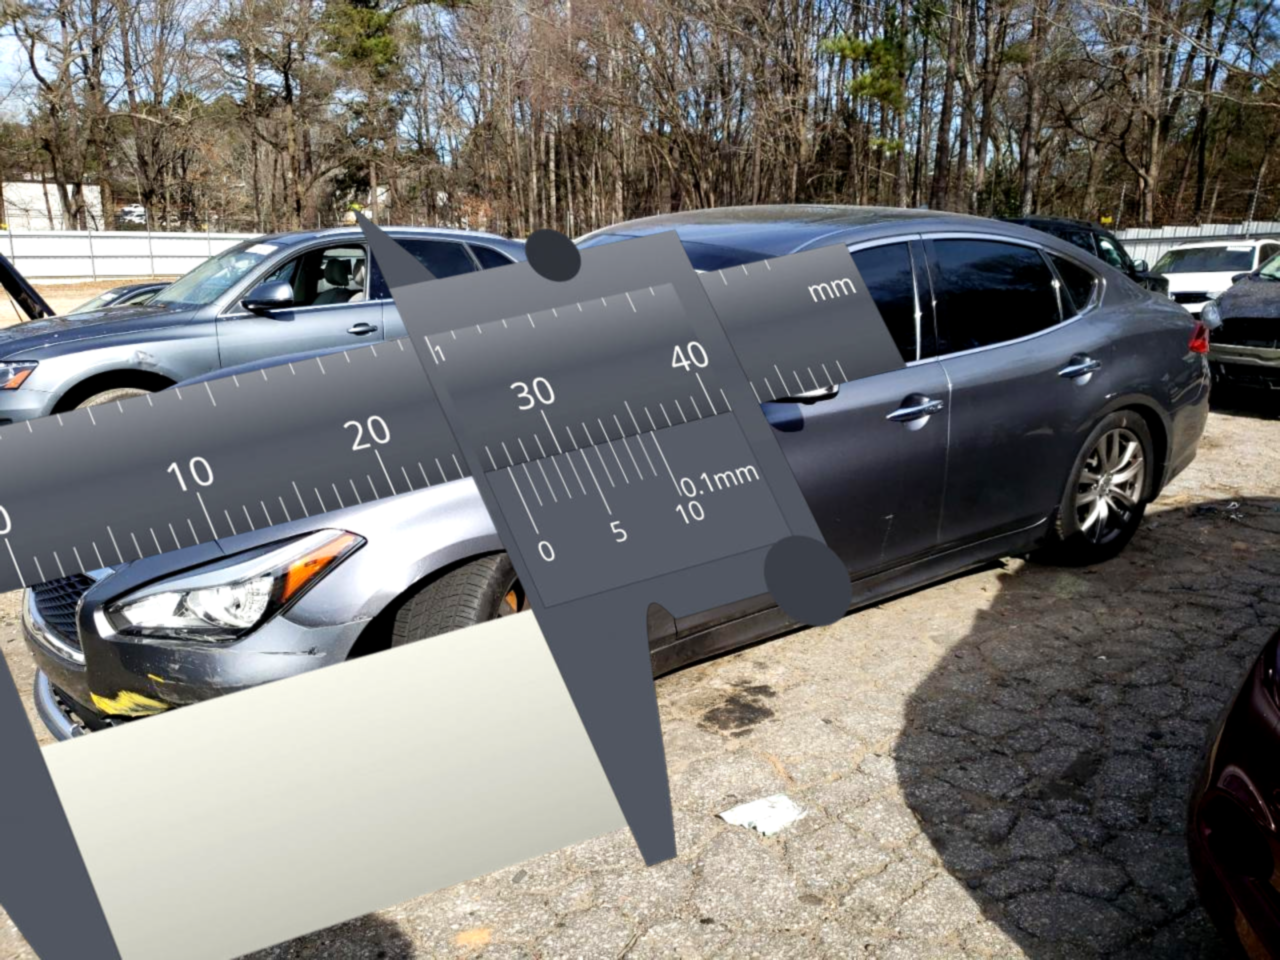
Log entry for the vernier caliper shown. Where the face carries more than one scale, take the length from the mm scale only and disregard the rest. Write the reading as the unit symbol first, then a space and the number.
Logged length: mm 26.7
